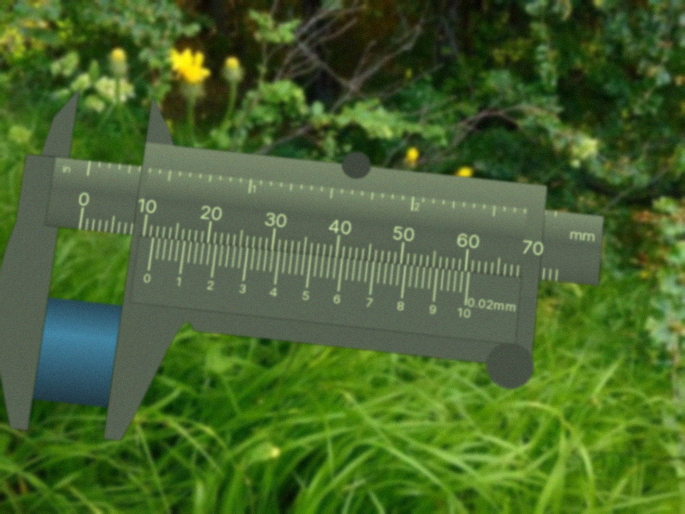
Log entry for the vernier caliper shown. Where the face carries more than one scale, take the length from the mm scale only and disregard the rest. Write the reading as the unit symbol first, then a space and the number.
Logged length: mm 11.5
